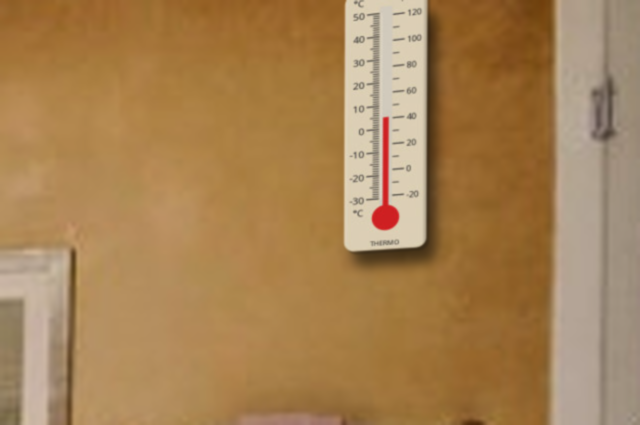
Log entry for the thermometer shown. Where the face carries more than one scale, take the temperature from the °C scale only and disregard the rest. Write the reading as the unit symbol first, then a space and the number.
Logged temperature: °C 5
